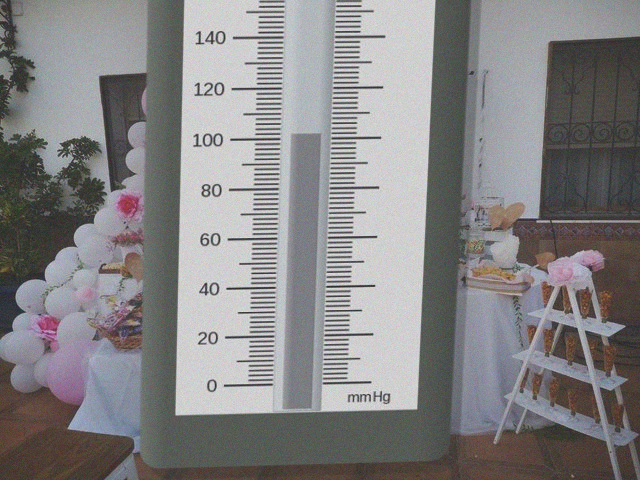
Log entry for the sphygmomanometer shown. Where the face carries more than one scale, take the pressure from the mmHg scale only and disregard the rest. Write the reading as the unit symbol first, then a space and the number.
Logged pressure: mmHg 102
